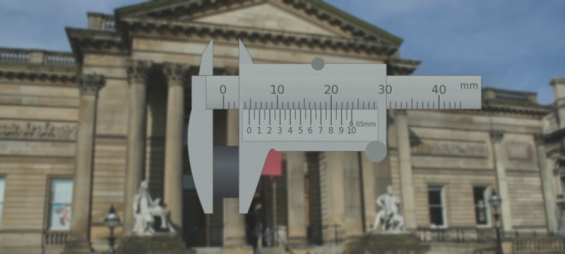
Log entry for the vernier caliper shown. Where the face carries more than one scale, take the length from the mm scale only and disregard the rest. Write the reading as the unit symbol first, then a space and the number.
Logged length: mm 4.8
